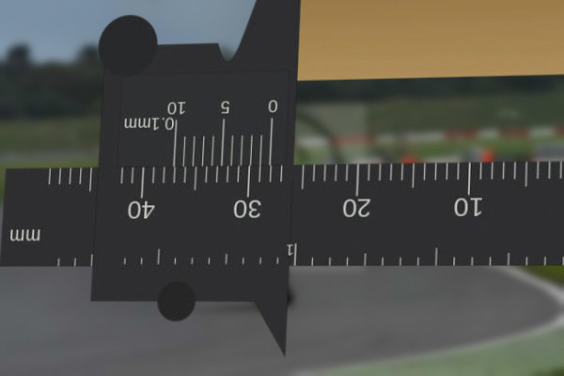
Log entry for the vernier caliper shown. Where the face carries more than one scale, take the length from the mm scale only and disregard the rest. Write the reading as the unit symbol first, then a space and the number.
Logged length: mm 28.1
